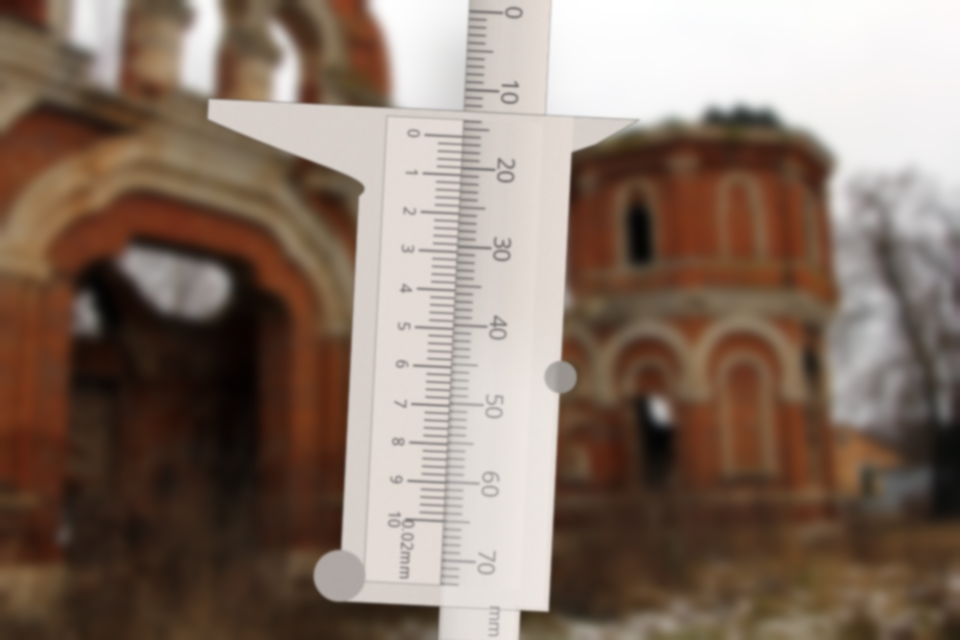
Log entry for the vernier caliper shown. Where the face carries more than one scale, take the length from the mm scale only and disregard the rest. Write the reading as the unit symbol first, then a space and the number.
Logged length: mm 16.0
